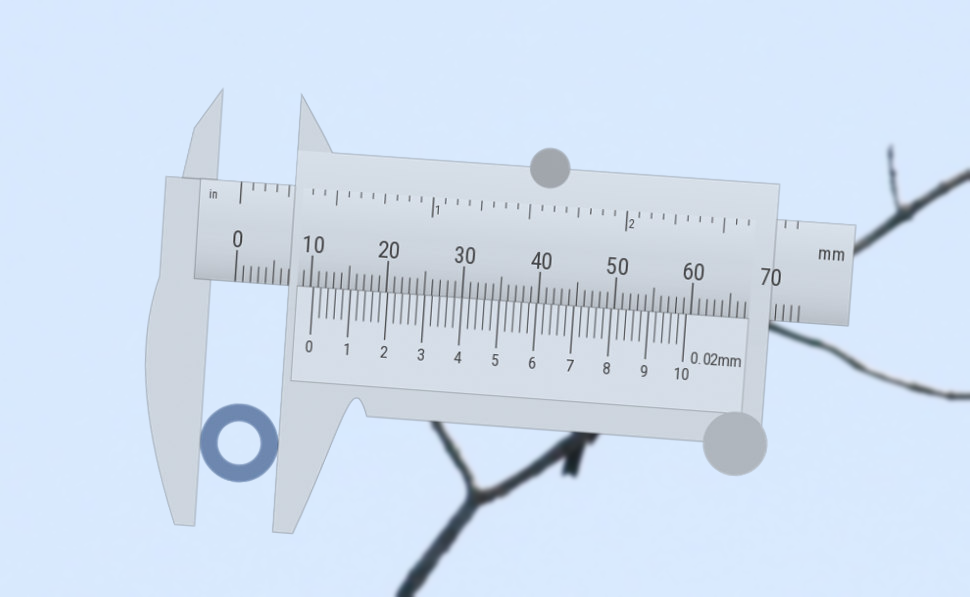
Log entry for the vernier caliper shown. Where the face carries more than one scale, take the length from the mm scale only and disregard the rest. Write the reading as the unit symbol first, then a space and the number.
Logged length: mm 10.4
